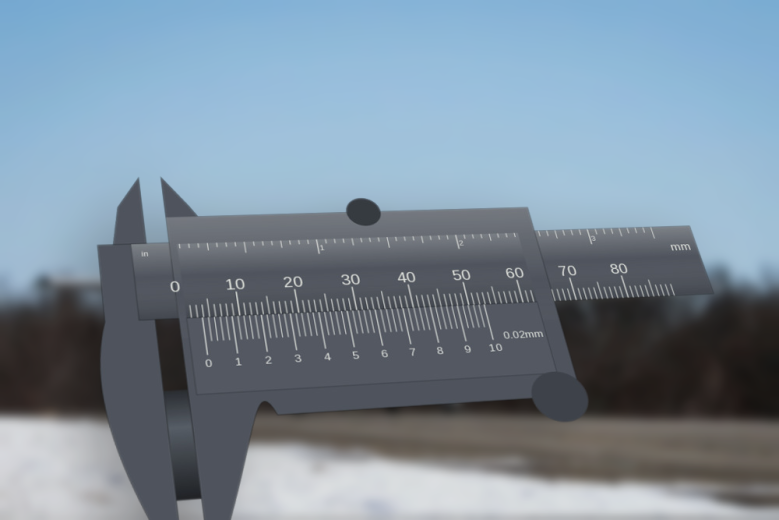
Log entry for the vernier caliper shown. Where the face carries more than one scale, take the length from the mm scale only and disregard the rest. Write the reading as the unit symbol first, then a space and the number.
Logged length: mm 3.8
